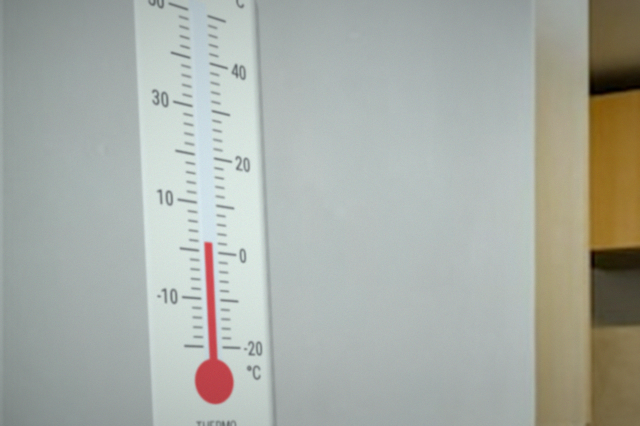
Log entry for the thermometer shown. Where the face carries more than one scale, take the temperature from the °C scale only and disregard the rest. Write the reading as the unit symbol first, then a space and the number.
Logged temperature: °C 2
